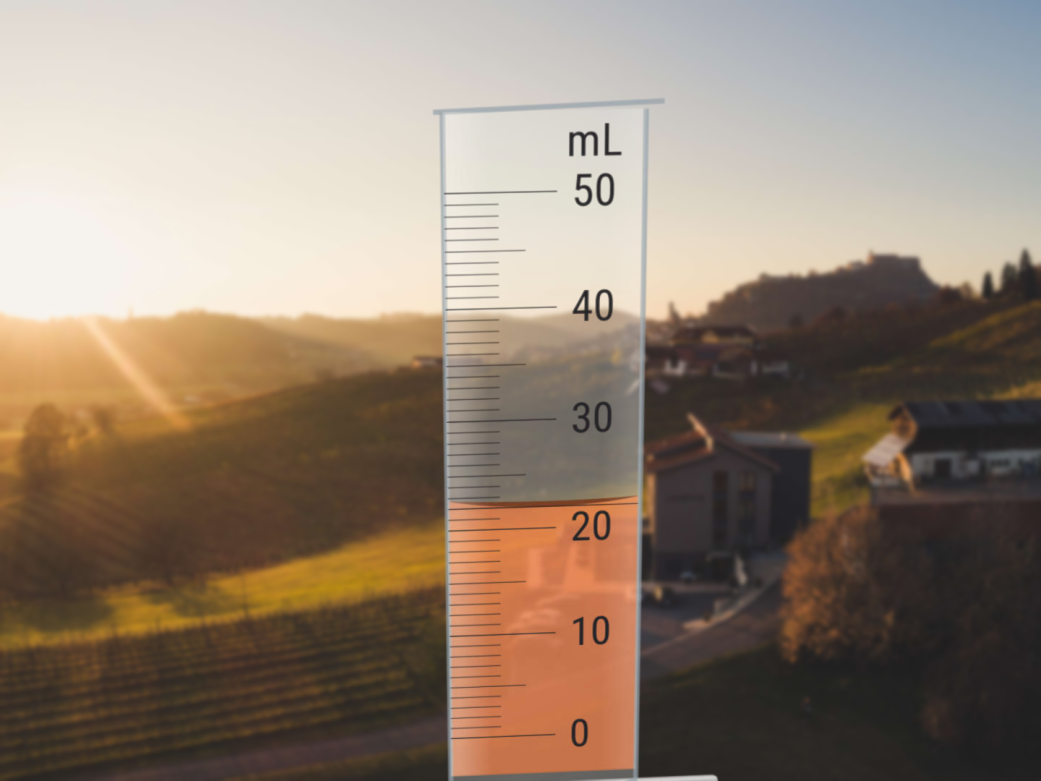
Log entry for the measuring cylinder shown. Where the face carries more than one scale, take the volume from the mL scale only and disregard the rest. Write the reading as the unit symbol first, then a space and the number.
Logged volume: mL 22
